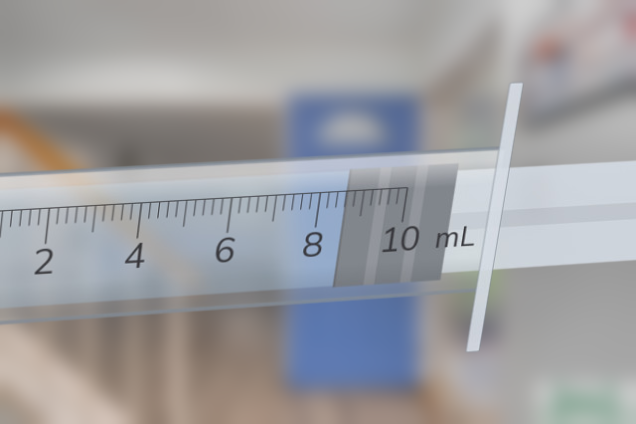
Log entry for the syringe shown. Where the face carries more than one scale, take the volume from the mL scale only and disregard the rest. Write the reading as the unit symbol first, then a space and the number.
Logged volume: mL 8.6
